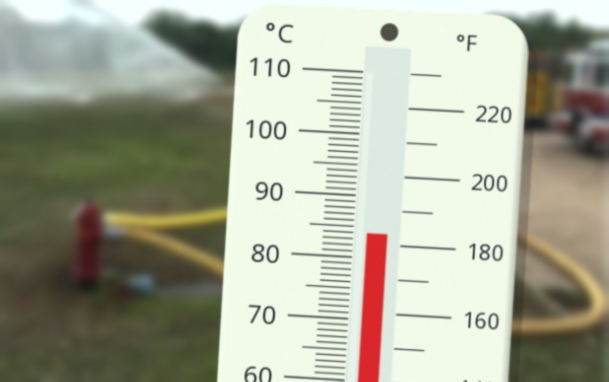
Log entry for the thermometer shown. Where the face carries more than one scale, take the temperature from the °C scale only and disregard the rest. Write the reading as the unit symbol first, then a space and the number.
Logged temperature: °C 84
